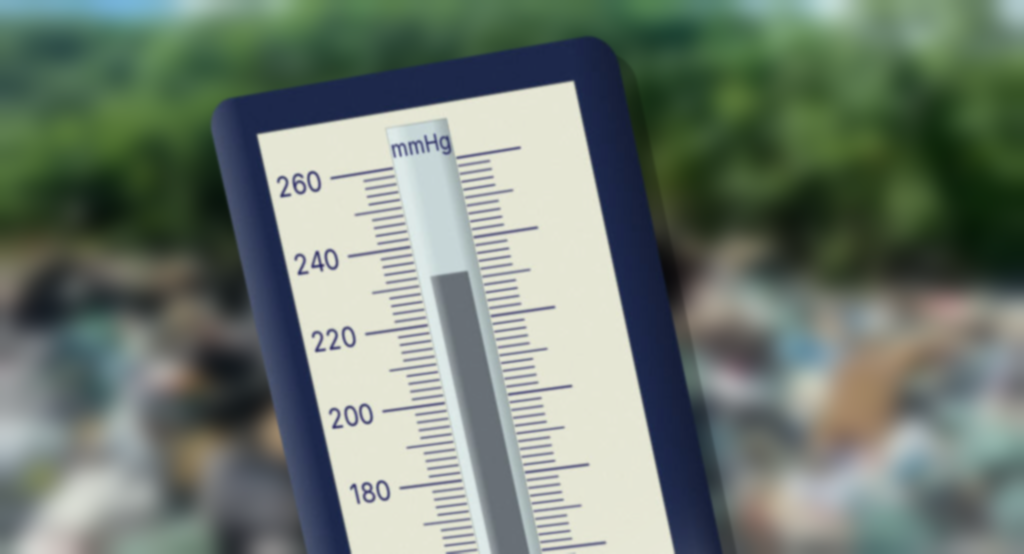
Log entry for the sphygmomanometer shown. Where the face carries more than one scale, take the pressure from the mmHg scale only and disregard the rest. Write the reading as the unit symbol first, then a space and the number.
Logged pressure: mmHg 232
